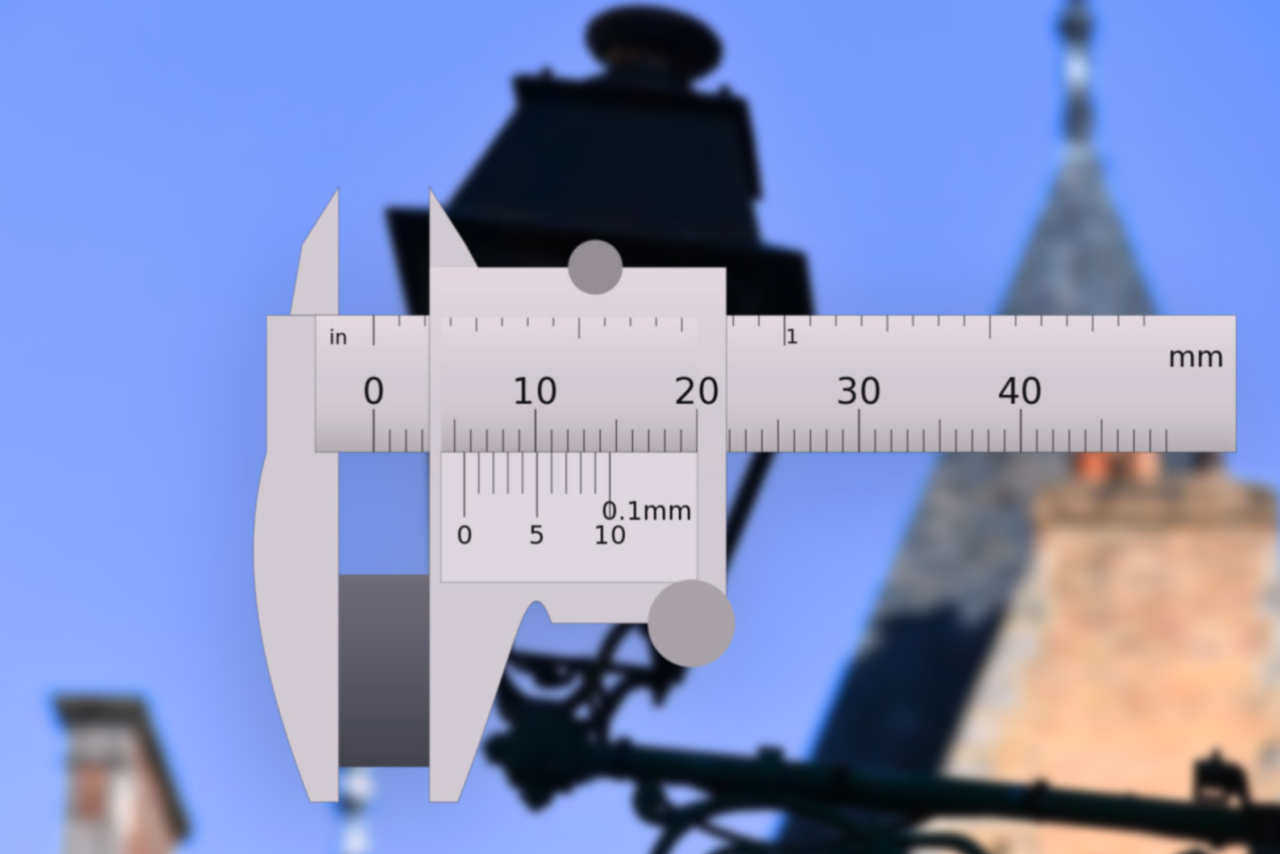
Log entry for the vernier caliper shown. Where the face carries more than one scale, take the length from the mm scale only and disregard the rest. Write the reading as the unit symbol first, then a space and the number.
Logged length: mm 5.6
